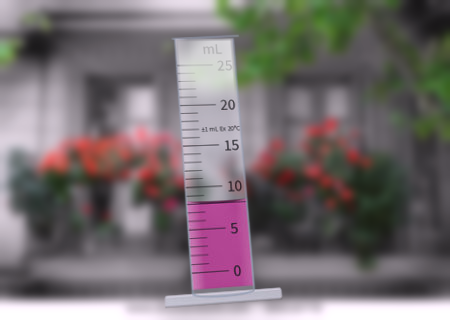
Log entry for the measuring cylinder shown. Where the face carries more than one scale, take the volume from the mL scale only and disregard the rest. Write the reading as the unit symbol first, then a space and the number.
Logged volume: mL 8
